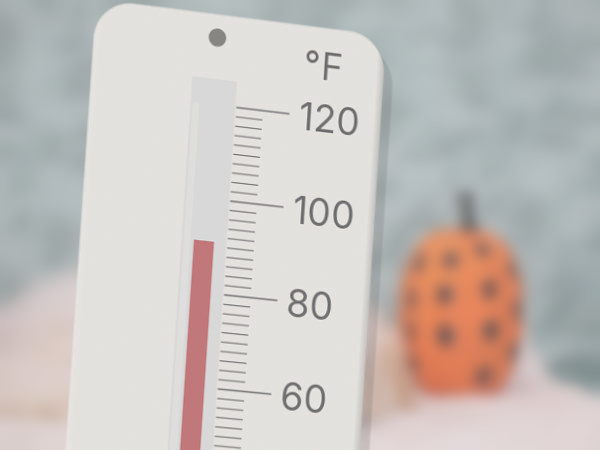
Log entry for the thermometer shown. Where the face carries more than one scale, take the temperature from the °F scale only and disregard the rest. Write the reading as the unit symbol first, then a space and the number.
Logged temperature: °F 91
